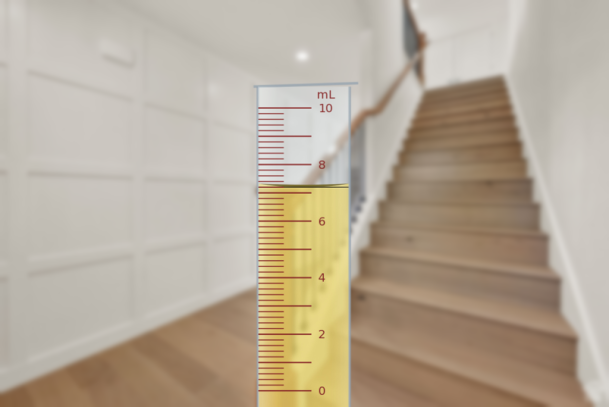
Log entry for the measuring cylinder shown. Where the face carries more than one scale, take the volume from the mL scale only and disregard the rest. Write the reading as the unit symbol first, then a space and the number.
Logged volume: mL 7.2
